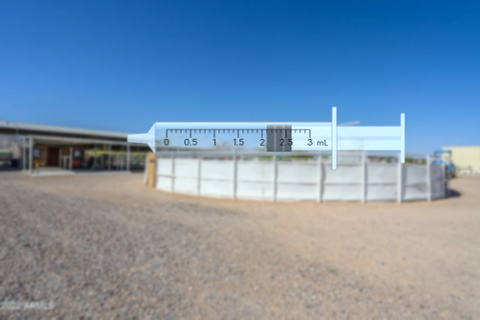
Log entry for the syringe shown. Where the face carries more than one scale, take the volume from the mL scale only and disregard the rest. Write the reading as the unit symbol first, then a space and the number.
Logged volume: mL 2.1
